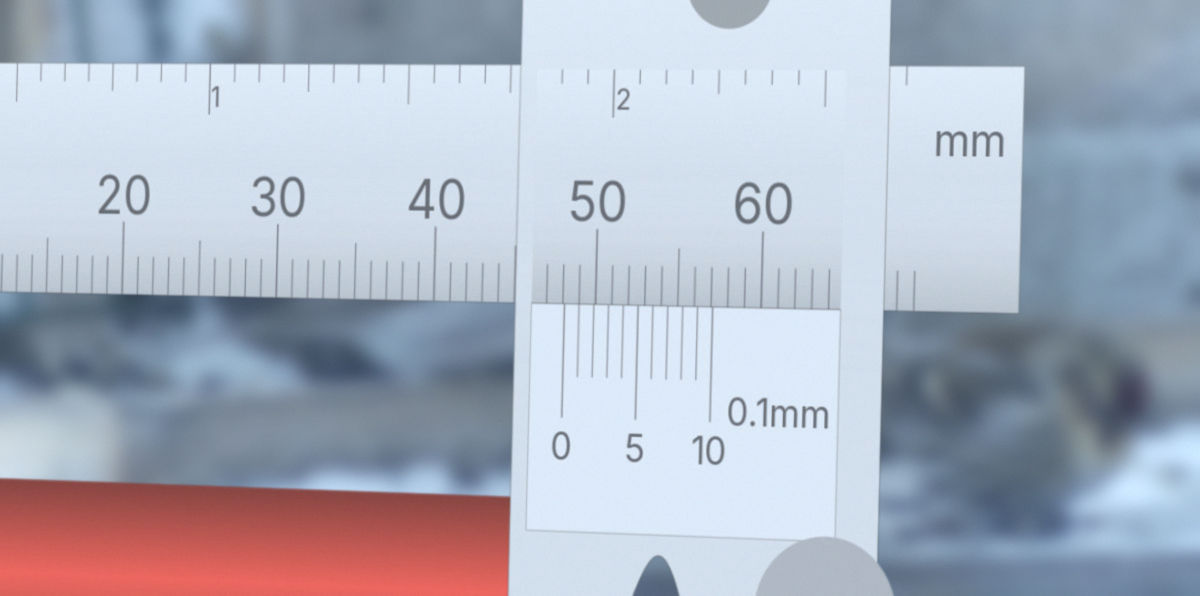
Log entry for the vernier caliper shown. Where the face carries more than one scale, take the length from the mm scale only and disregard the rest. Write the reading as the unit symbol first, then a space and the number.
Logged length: mm 48.1
